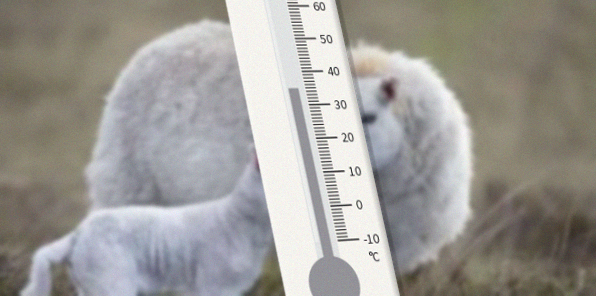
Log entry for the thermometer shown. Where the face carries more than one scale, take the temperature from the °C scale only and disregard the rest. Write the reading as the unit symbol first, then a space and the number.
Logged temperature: °C 35
